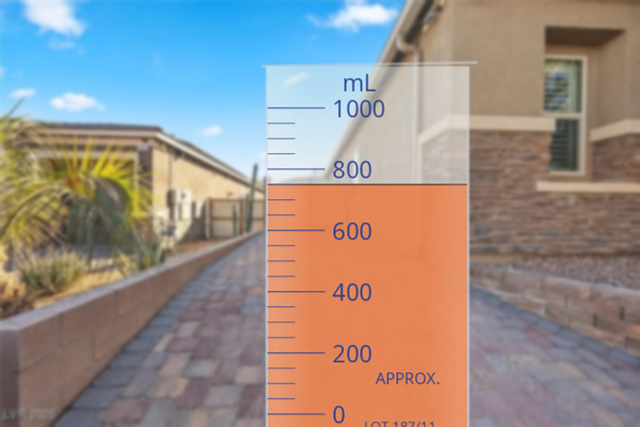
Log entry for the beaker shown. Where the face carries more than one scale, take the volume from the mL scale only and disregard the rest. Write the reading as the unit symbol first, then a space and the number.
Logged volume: mL 750
